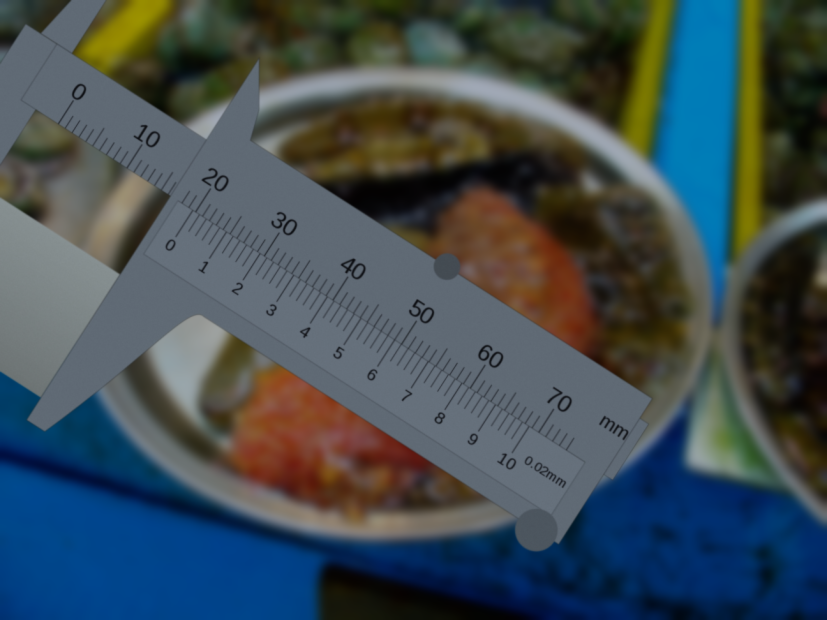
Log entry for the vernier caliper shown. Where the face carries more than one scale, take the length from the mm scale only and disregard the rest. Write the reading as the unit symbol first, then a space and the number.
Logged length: mm 19.6
